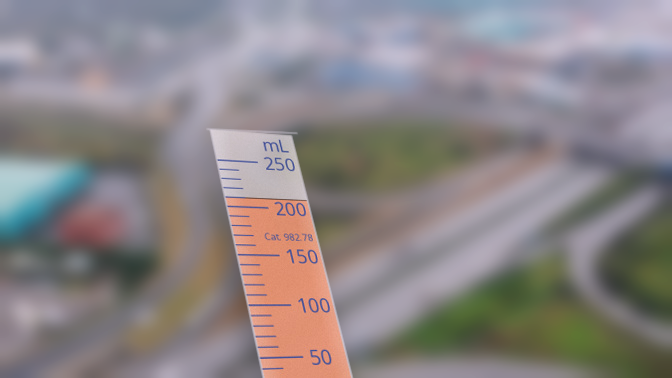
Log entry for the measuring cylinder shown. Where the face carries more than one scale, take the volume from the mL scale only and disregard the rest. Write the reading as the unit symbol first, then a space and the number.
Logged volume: mL 210
